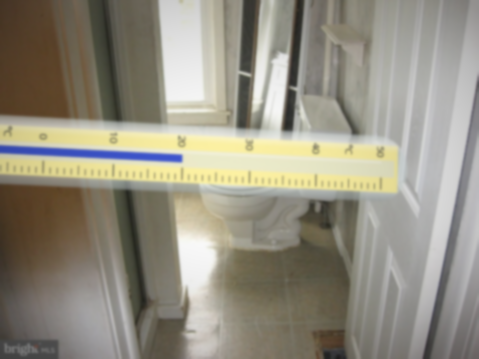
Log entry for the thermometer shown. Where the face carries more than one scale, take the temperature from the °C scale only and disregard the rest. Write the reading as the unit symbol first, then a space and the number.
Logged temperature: °C 20
